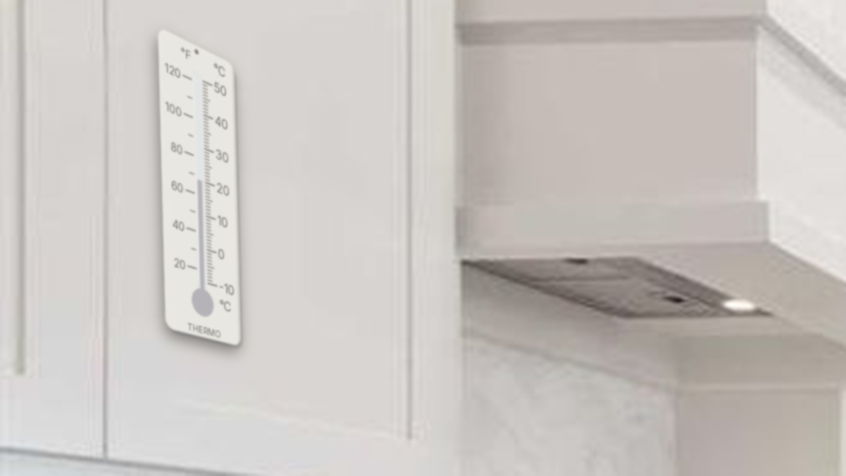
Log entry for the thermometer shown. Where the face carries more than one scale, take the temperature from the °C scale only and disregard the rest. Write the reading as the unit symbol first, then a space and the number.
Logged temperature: °C 20
